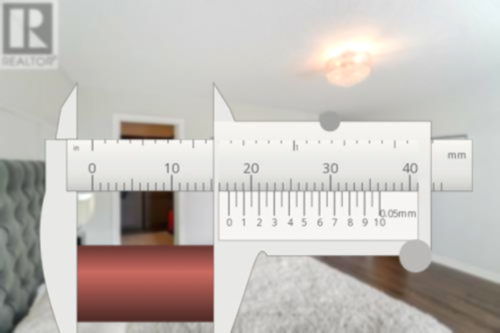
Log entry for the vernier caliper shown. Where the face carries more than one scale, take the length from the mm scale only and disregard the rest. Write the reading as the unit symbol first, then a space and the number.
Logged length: mm 17.2
